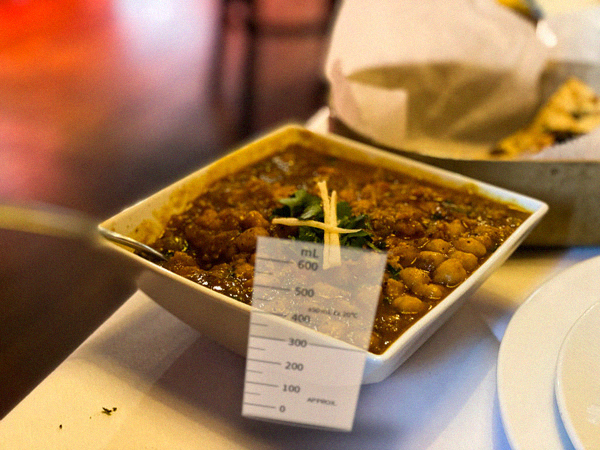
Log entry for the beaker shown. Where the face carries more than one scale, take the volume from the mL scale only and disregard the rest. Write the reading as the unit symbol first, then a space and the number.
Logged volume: mL 300
